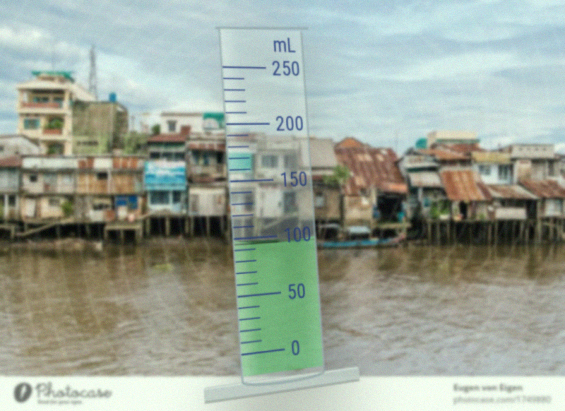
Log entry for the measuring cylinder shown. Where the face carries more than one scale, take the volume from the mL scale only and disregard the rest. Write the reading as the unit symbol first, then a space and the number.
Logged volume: mL 95
